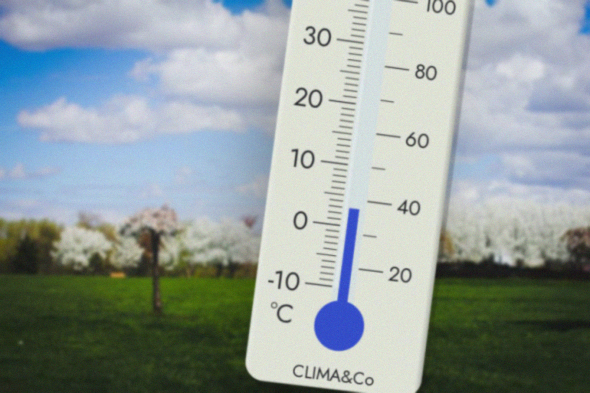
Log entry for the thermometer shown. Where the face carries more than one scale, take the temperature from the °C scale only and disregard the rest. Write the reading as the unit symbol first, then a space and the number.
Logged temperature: °C 3
